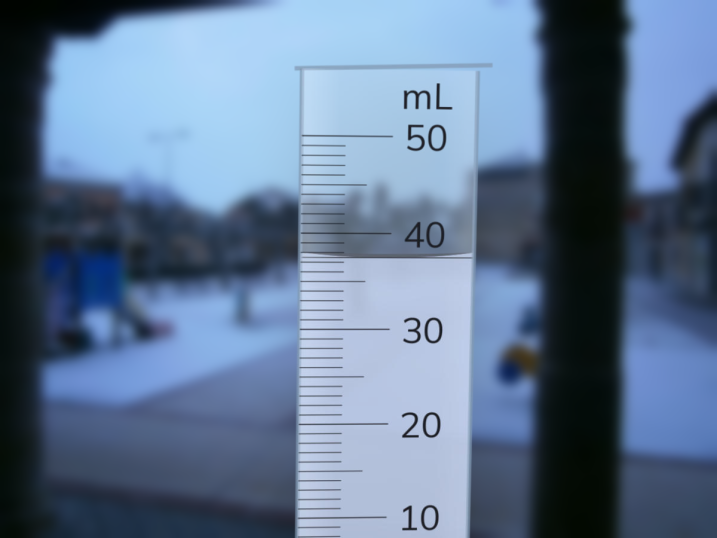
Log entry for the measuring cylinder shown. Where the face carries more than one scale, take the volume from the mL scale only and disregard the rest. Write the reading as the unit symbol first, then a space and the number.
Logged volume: mL 37.5
